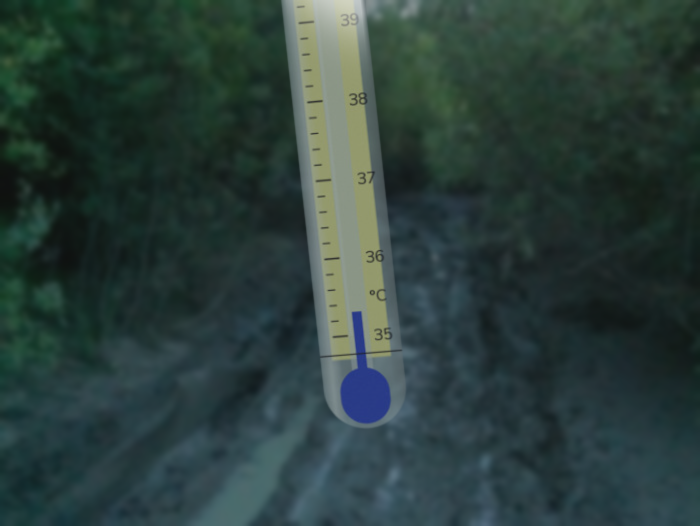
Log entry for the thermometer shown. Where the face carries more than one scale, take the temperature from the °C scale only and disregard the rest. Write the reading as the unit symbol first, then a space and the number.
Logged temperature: °C 35.3
